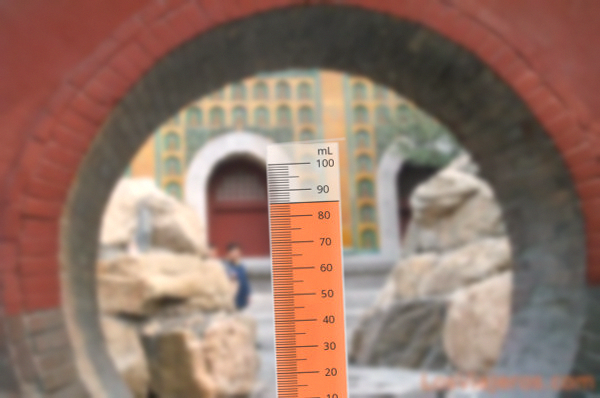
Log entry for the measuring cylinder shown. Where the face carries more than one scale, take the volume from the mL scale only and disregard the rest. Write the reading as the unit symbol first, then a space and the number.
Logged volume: mL 85
